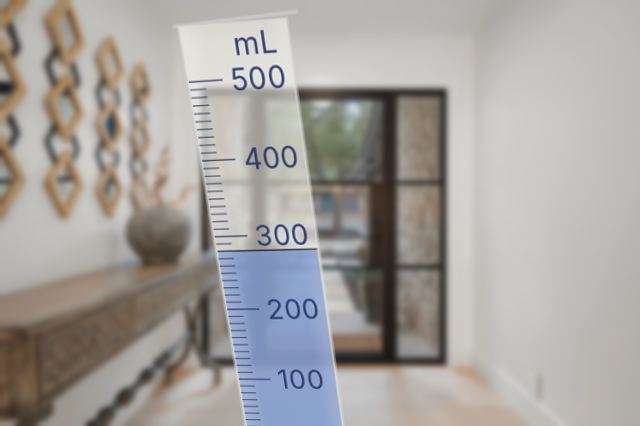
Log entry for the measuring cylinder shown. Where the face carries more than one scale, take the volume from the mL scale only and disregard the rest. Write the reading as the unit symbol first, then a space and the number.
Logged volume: mL 280
